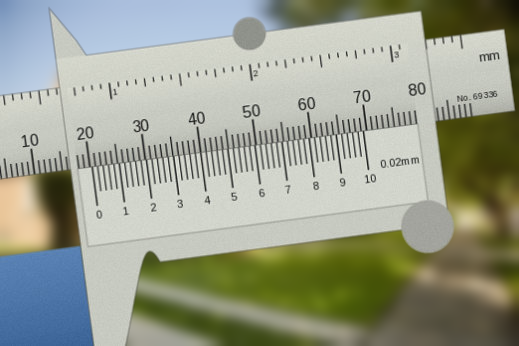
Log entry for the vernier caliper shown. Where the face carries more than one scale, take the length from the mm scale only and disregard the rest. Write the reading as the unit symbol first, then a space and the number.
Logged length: mm 20.4
